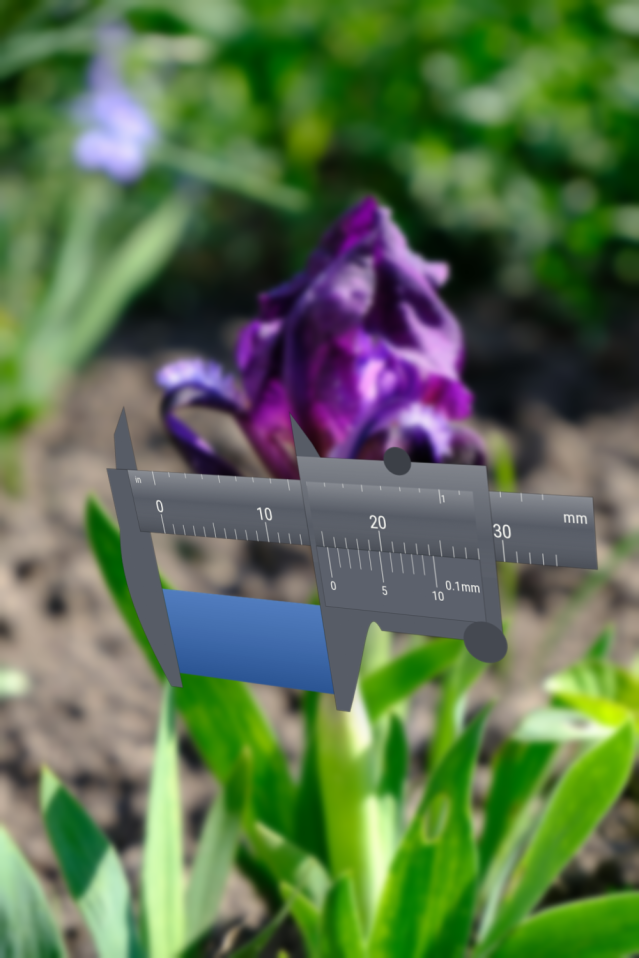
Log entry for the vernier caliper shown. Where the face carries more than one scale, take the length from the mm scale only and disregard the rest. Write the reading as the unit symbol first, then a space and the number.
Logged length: mm 15.3
